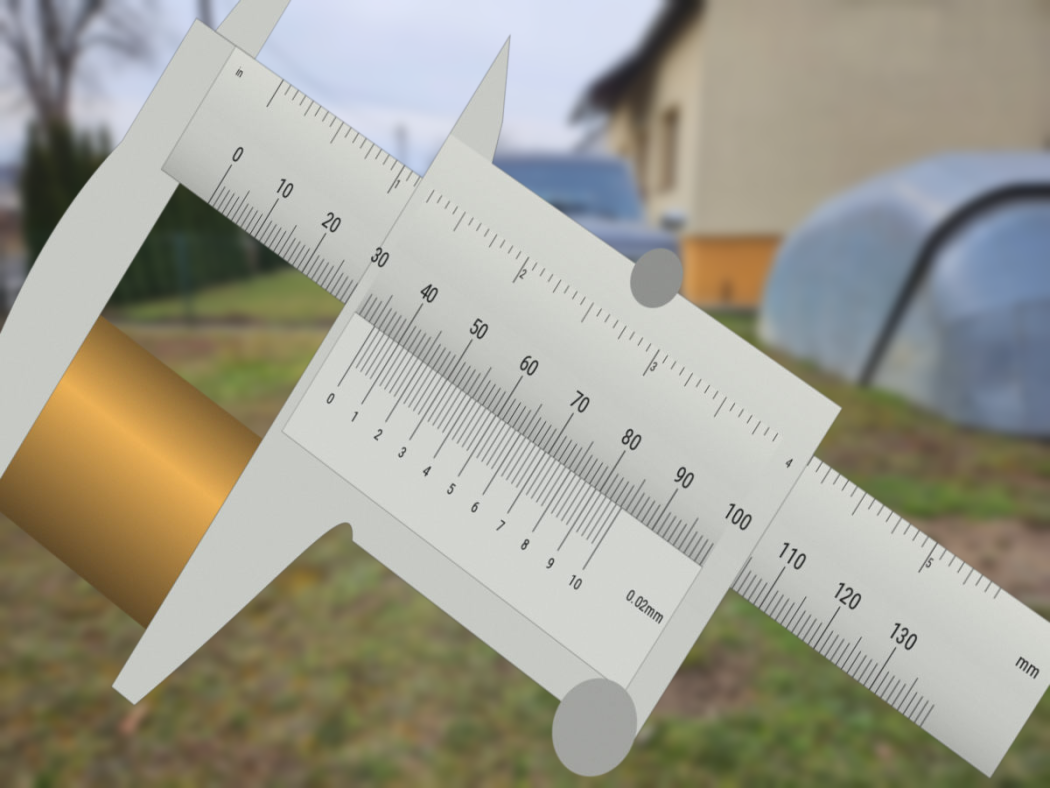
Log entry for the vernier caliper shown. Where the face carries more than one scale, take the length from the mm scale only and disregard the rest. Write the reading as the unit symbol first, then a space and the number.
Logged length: mm 35.2
